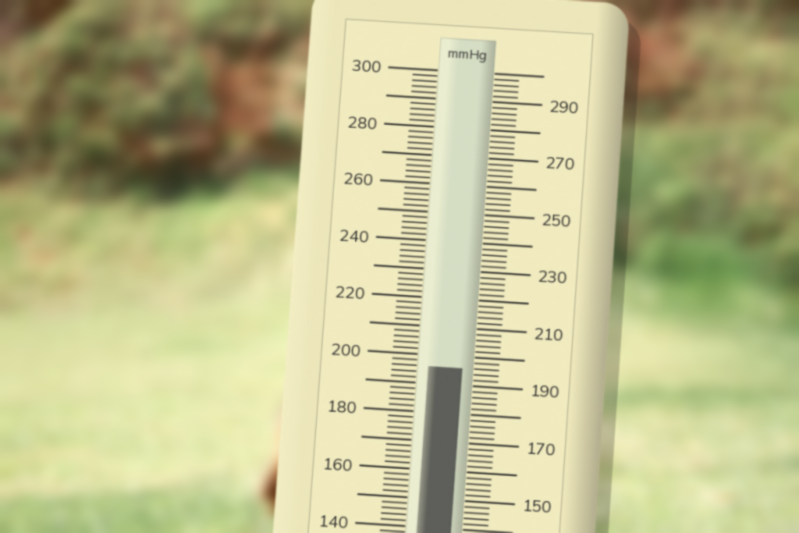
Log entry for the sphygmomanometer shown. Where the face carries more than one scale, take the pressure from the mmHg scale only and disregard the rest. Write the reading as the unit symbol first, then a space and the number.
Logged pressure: mmHg 196
